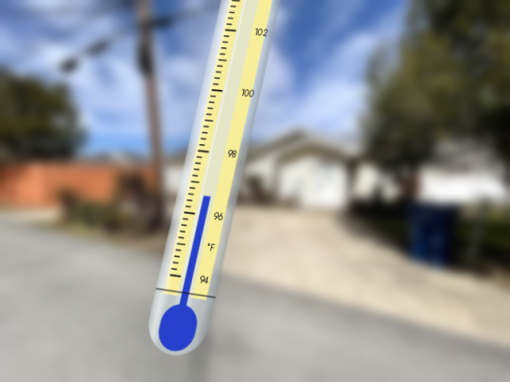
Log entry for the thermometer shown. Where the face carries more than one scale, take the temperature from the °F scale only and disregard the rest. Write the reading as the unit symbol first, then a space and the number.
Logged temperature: °F 96.6
